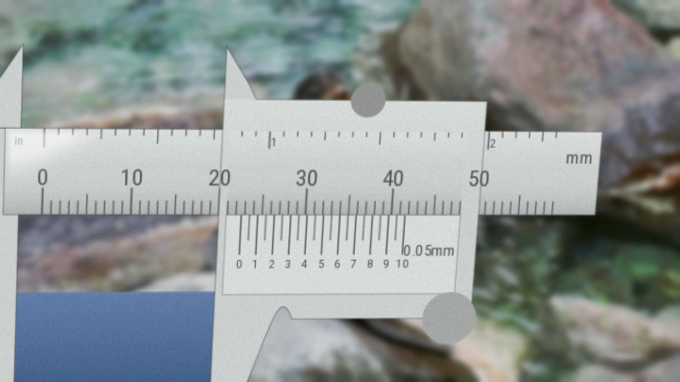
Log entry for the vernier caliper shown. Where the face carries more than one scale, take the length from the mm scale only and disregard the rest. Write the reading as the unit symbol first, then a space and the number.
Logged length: mm 22.6
